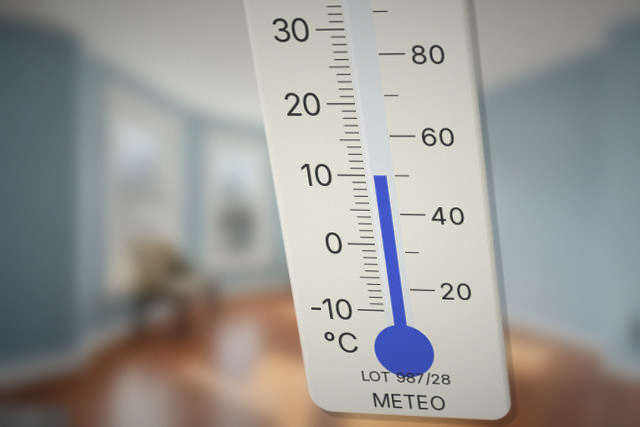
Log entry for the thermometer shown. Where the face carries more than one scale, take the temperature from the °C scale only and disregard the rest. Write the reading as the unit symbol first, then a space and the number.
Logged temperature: °C 10
